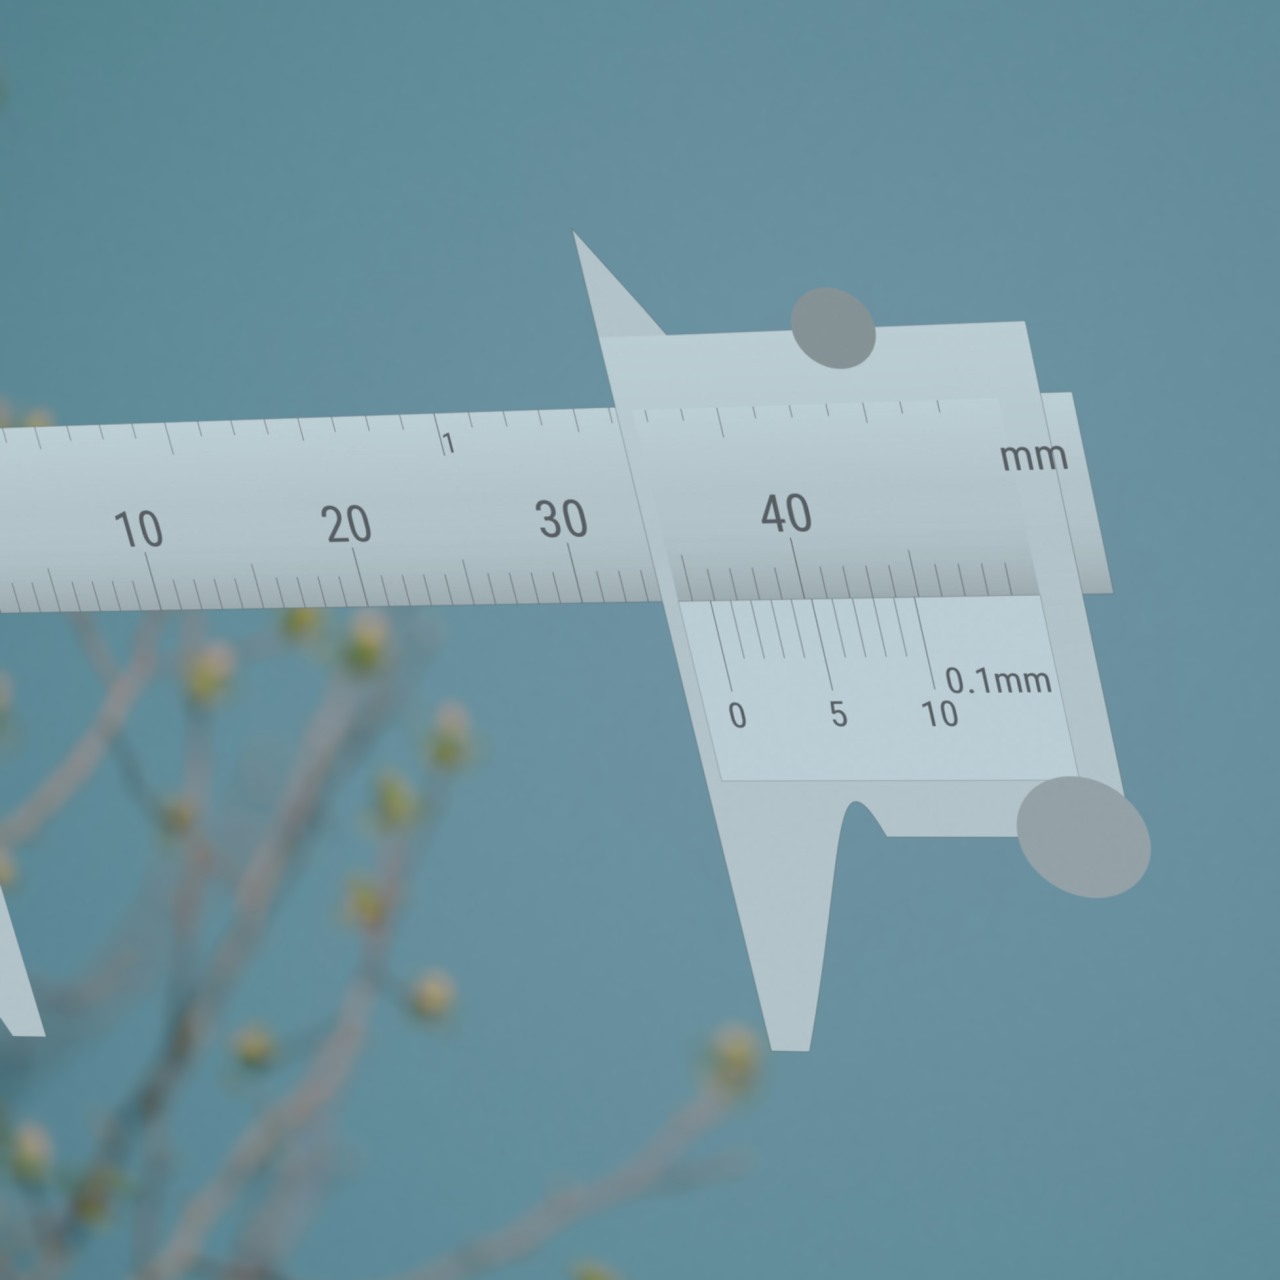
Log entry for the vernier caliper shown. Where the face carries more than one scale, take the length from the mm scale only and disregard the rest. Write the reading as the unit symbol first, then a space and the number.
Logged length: mm 35.8
